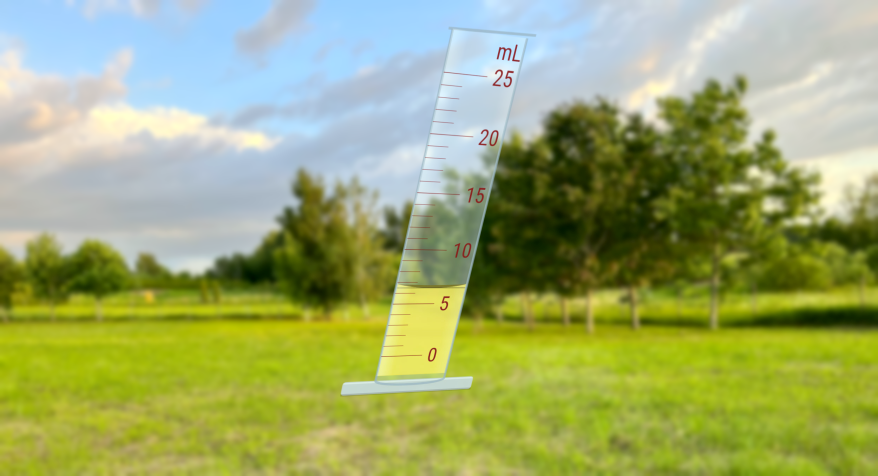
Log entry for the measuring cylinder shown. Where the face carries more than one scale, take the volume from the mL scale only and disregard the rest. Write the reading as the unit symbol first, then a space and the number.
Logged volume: mL 6.5
